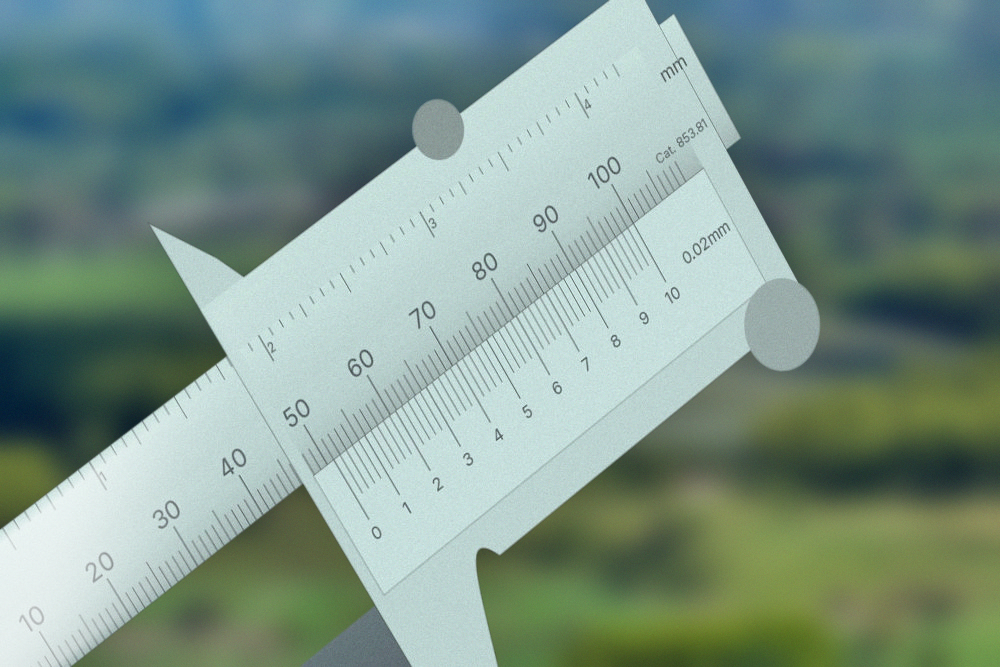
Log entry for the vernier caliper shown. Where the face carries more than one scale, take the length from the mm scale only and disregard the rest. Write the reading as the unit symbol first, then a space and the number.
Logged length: mm 51.0
